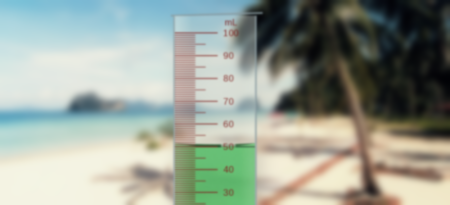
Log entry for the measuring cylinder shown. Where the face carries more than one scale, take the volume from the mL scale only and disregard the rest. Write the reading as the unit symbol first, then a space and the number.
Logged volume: mL 50
